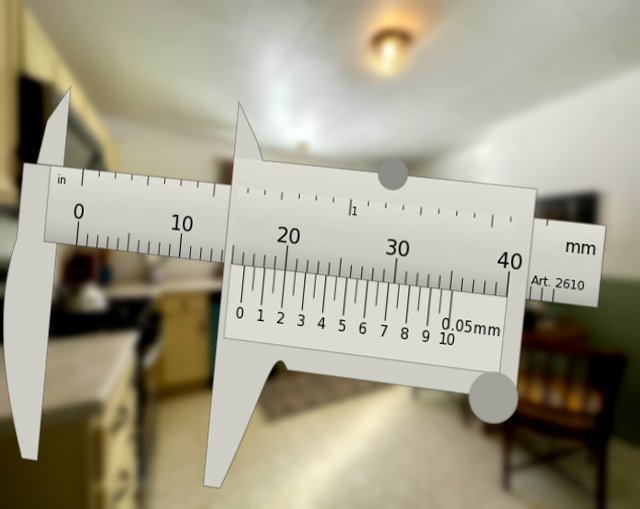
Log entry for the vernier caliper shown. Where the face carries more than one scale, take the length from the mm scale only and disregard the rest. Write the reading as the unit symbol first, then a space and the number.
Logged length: mm 16.2
